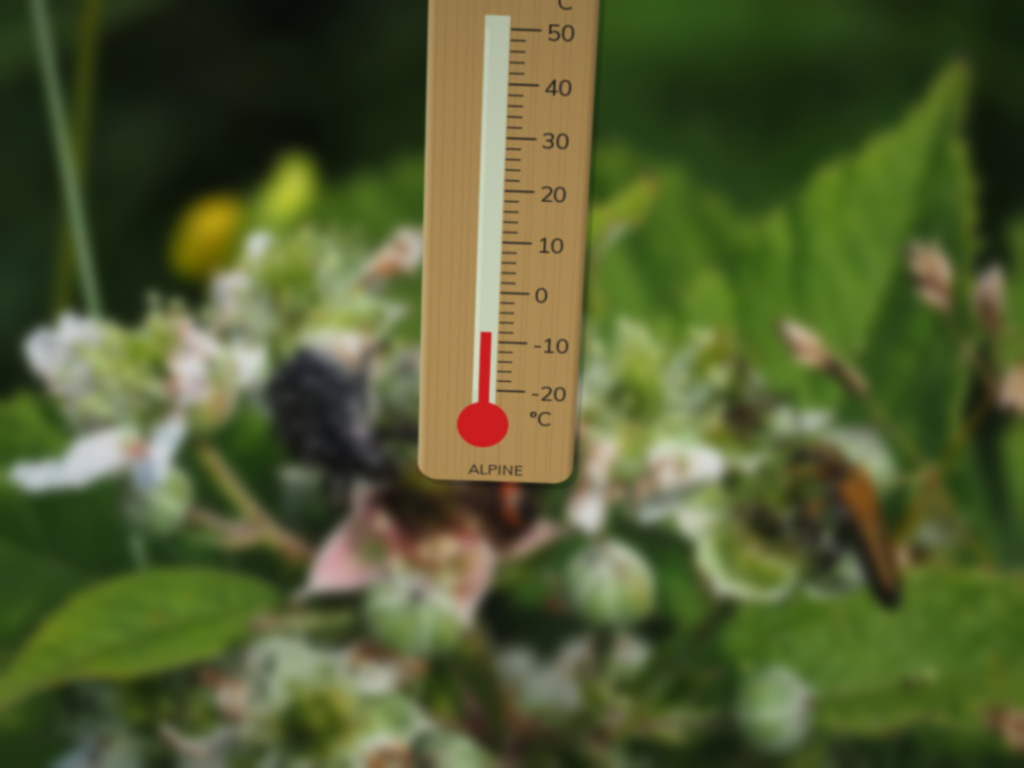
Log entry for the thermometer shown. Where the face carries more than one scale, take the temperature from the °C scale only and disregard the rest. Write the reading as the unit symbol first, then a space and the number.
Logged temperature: °C -8
